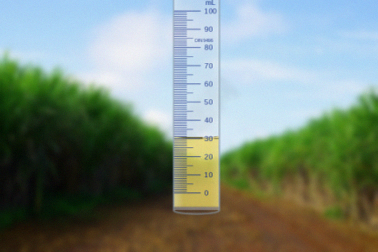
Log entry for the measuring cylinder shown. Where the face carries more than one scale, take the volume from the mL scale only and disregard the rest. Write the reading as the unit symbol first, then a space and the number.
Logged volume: mL 30
